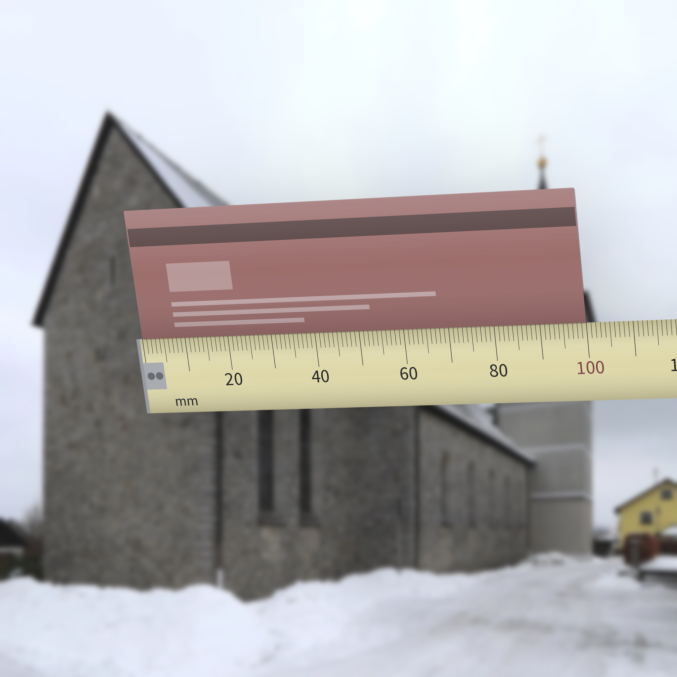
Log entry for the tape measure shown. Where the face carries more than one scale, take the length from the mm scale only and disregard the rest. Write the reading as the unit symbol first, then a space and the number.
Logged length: mm 100
